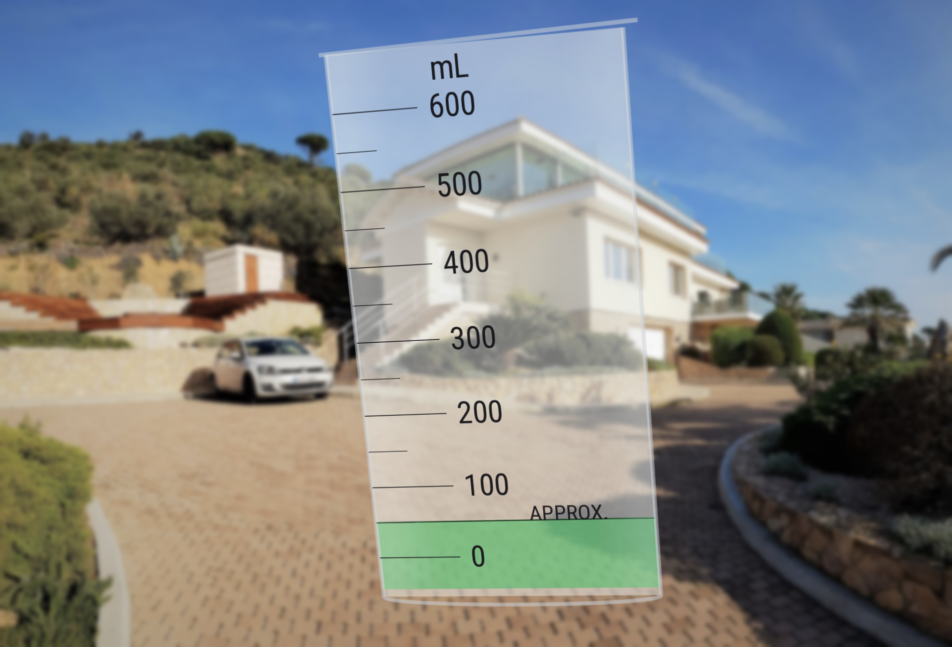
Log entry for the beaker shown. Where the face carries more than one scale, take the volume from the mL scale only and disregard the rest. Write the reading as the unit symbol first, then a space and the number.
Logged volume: mL 50
